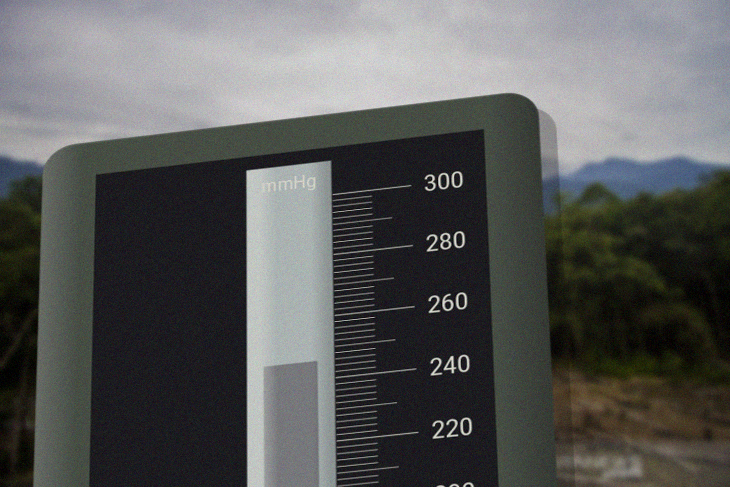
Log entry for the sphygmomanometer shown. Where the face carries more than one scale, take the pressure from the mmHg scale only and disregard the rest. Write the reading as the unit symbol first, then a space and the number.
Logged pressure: mmHg 246
